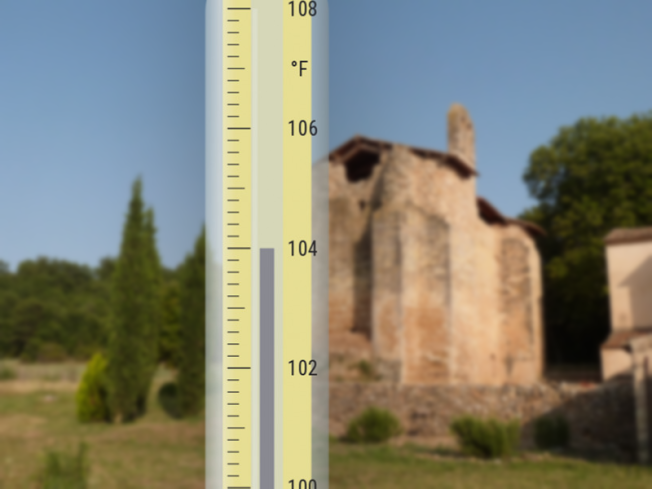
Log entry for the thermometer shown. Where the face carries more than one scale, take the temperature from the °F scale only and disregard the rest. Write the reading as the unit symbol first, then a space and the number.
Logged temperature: °F 104
